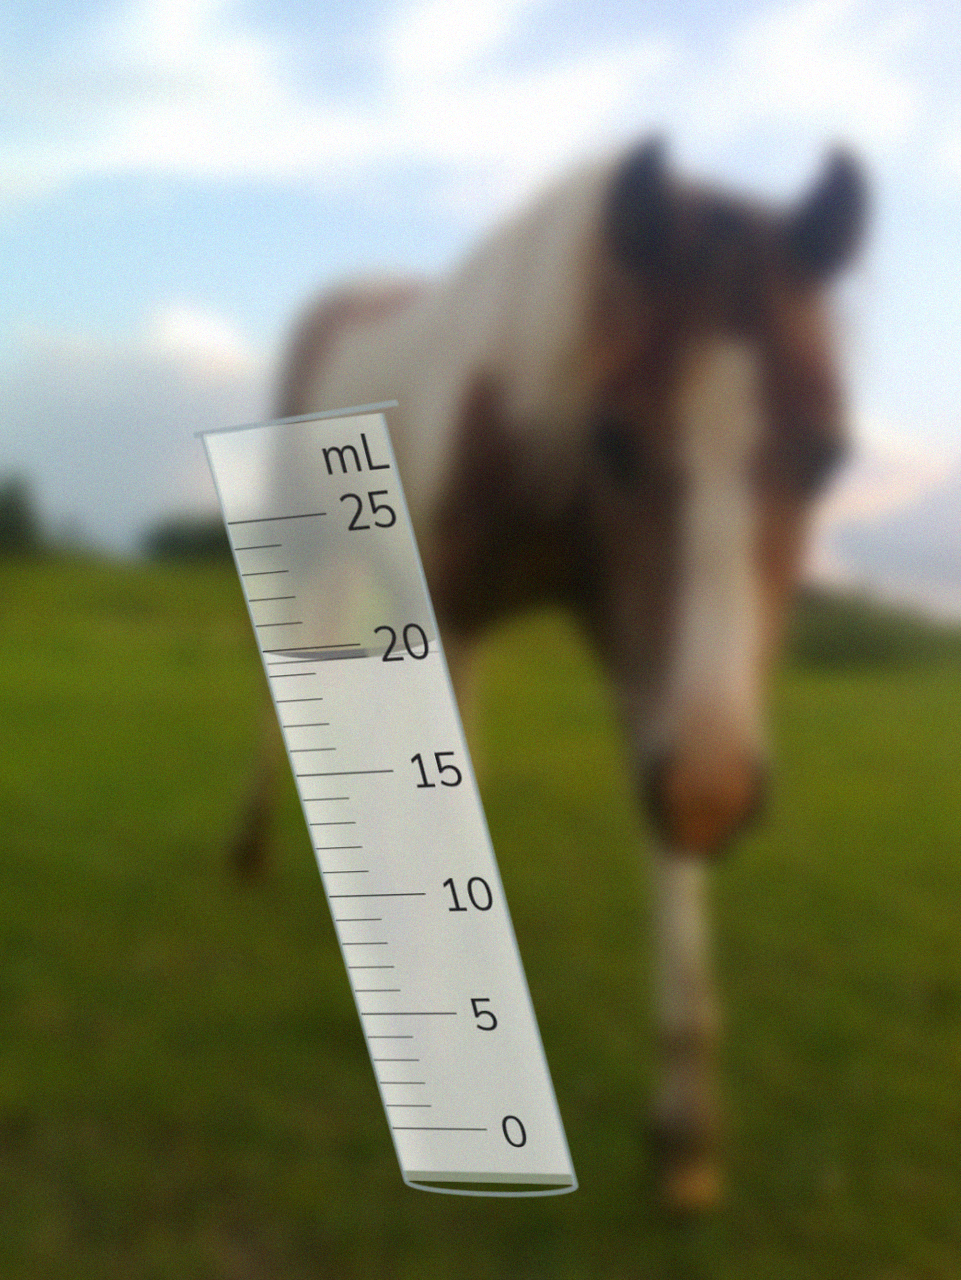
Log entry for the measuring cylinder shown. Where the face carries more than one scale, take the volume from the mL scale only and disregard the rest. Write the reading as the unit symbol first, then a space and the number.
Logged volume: mL 19.5
